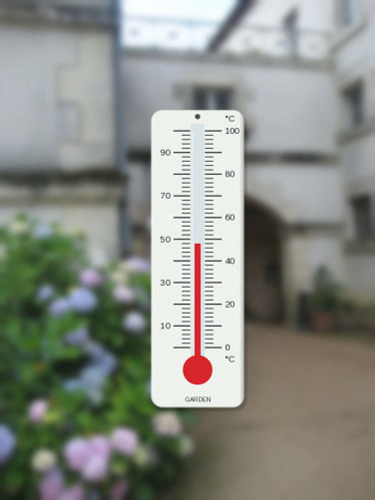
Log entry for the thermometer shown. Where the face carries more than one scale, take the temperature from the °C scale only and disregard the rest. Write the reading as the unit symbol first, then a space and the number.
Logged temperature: °C 48
